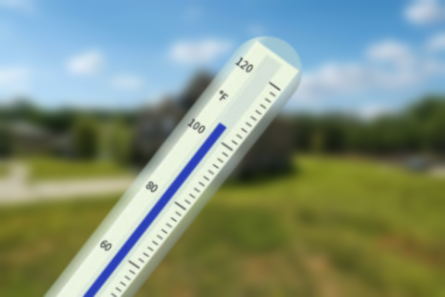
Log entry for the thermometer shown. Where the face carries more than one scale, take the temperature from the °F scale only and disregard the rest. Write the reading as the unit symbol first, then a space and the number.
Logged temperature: °F 104
